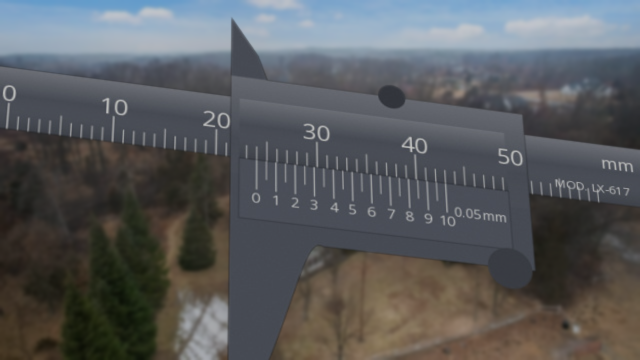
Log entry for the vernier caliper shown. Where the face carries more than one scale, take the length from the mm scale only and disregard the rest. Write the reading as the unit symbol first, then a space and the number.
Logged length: mm 24.0
